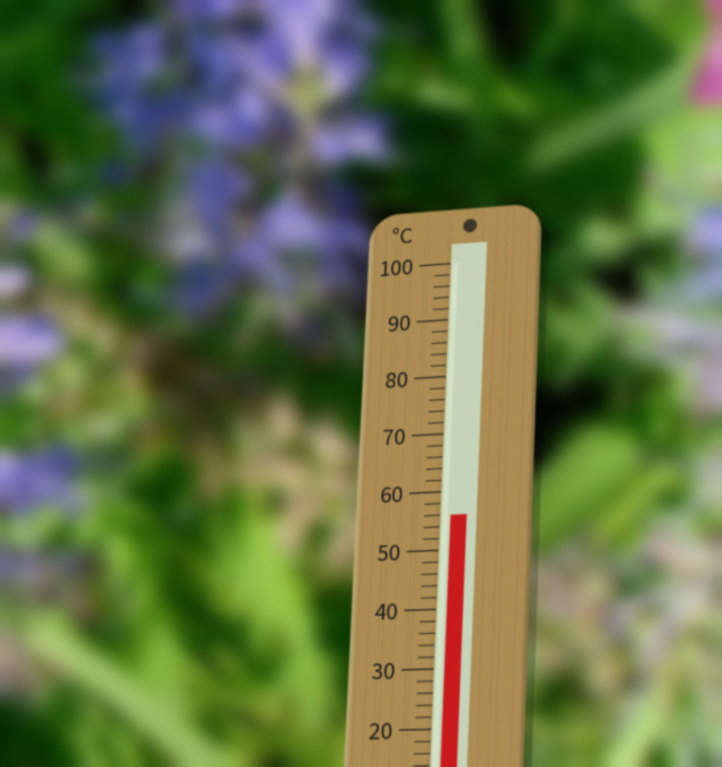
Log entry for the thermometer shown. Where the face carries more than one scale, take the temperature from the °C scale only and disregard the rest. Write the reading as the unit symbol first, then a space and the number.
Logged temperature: °C 56
